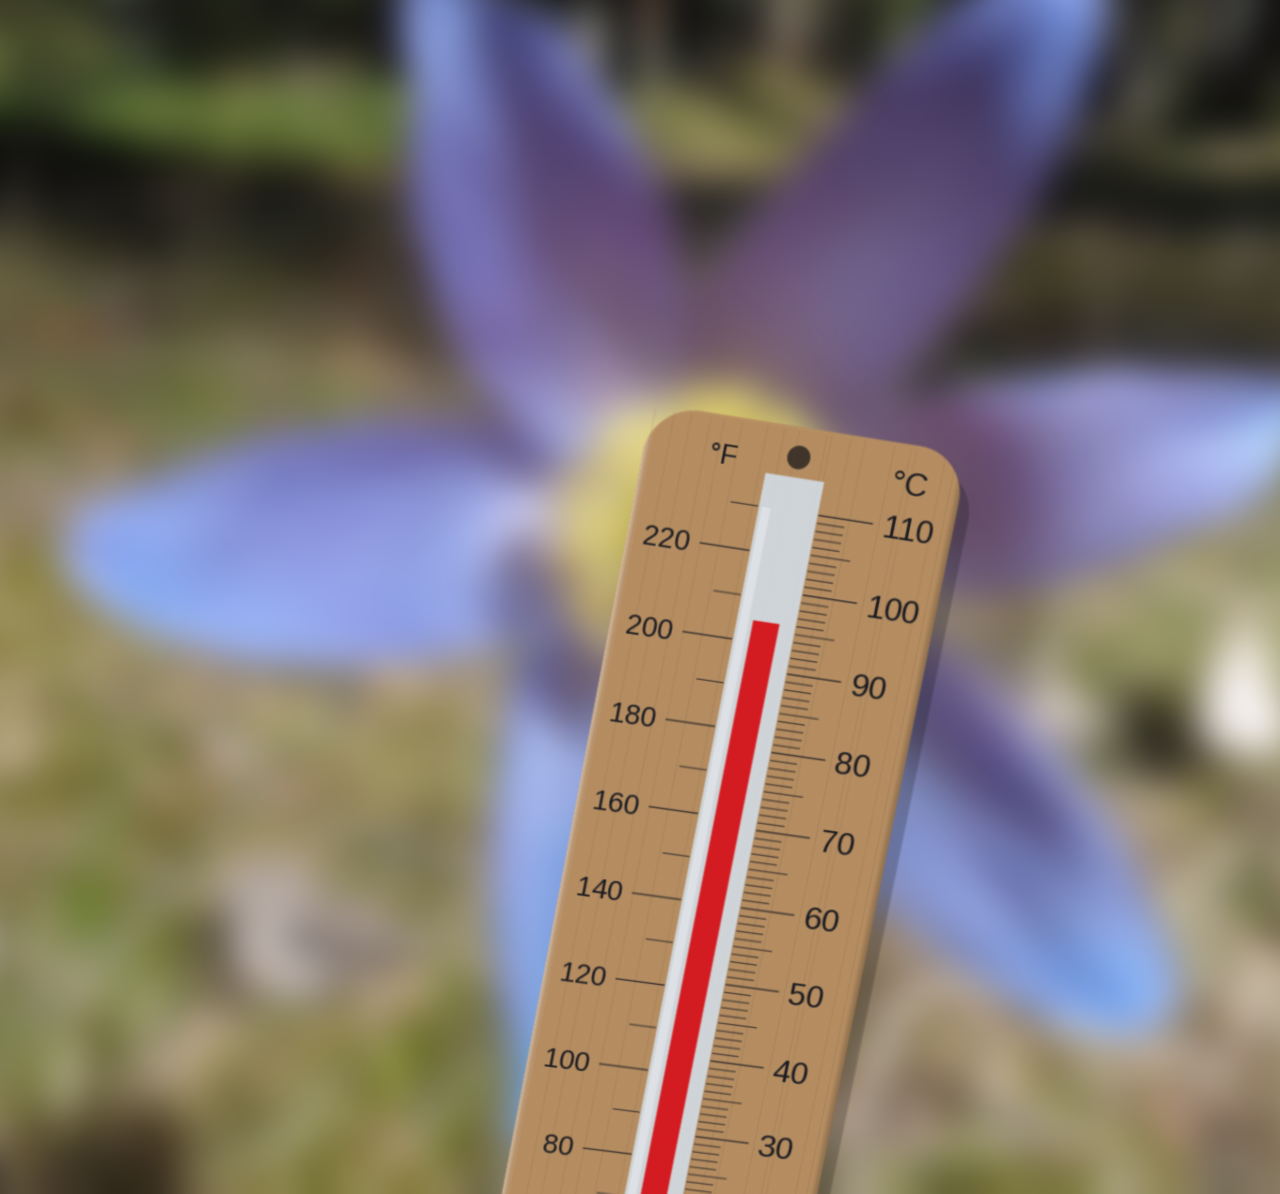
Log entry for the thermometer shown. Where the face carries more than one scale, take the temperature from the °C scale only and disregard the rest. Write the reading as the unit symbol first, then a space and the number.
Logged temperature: °C 96
